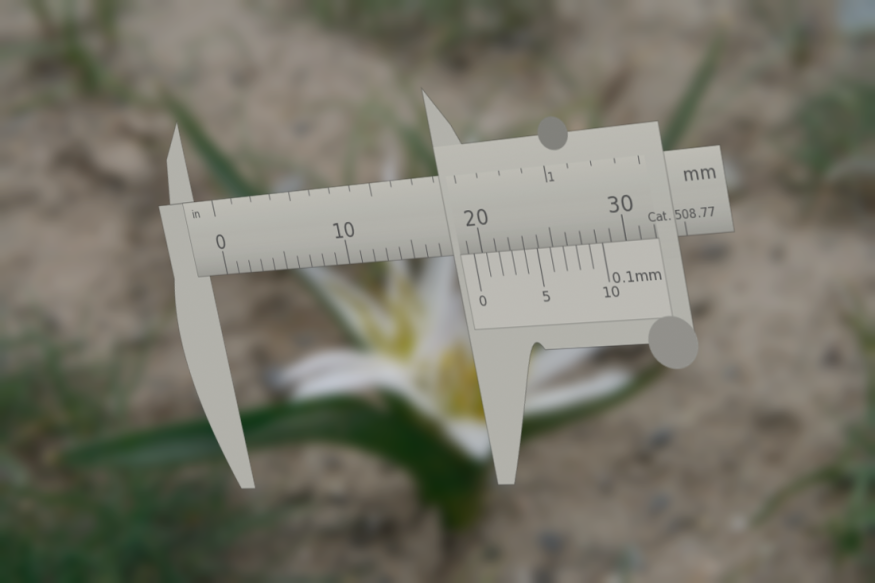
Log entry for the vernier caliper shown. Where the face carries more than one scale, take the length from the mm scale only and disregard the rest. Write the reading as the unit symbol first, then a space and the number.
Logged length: mm 19.4
